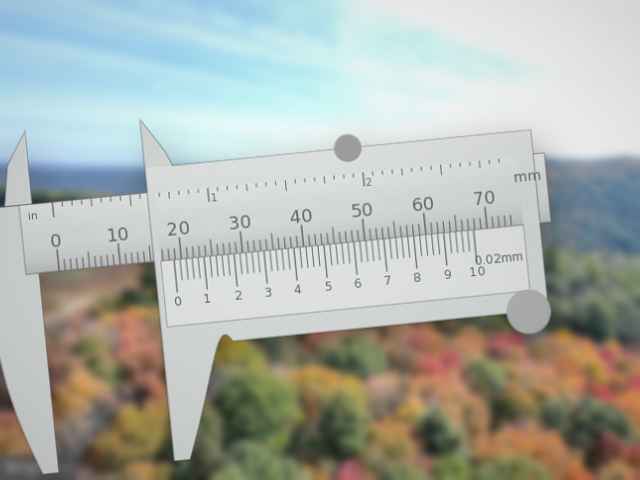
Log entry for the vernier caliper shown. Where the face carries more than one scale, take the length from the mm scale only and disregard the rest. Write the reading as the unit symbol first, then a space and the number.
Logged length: mm 18.8
